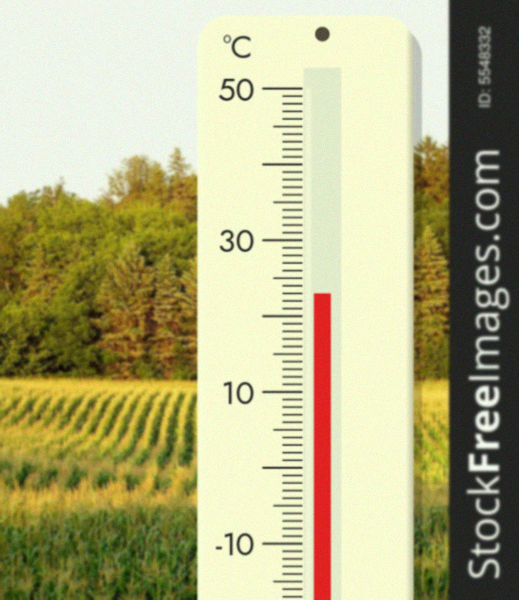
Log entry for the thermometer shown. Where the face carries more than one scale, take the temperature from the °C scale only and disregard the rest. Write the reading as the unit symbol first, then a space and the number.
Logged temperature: °C 23
